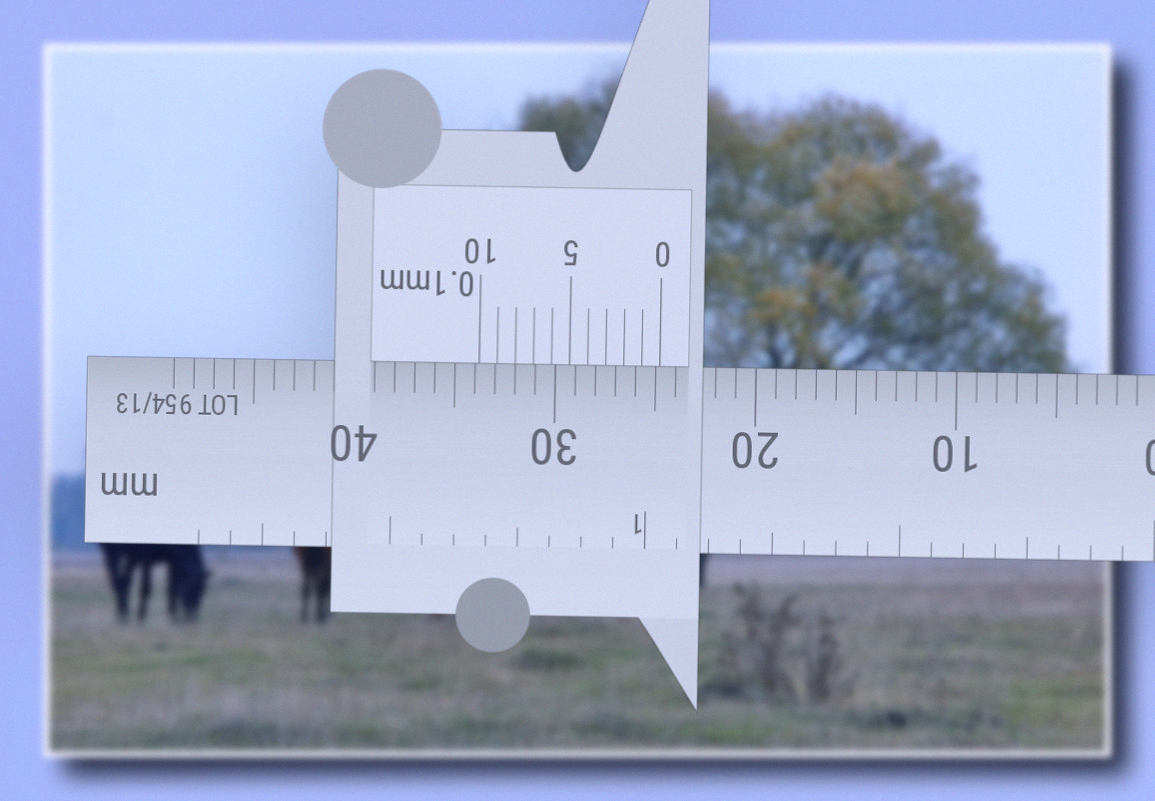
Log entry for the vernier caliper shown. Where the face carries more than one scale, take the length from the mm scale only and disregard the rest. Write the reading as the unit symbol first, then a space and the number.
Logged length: mm 24.8
